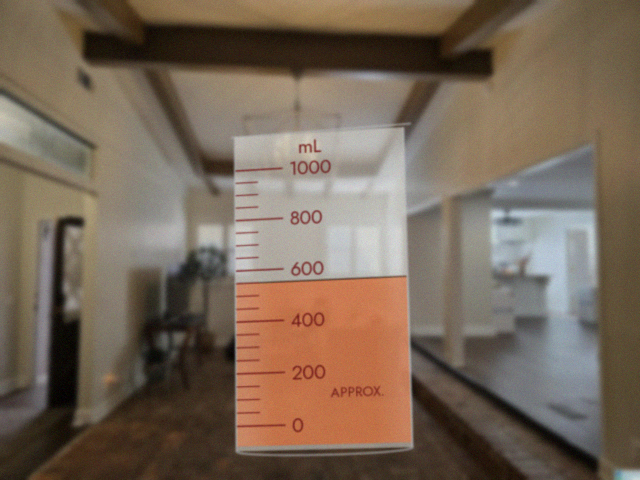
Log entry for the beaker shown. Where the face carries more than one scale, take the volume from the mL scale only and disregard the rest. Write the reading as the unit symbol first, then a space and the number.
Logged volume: mL 550
